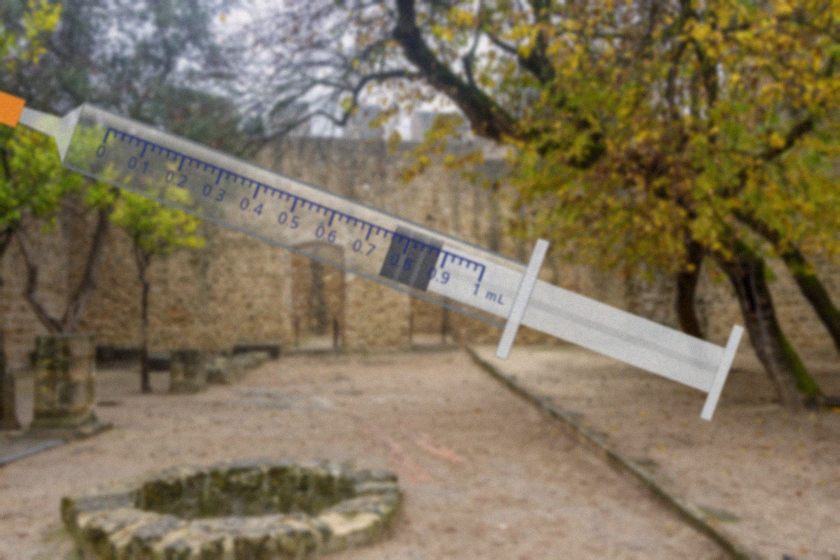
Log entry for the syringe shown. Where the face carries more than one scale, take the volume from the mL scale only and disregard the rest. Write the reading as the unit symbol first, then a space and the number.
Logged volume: mL 0.76
